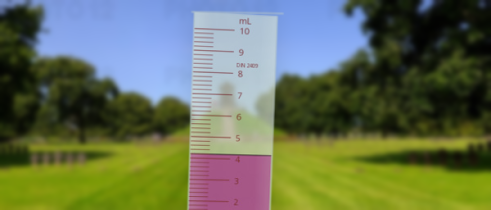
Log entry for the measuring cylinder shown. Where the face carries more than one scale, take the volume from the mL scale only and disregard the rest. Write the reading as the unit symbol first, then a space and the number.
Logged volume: mL 4.2
